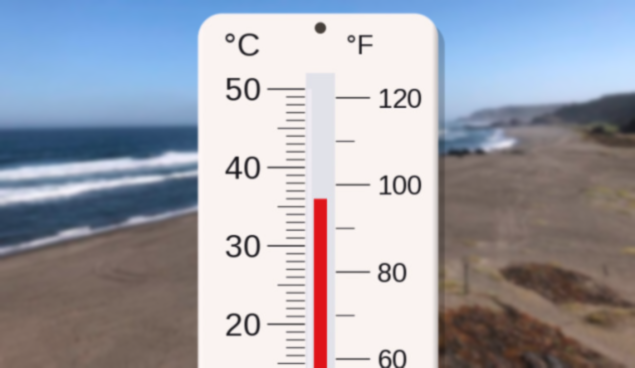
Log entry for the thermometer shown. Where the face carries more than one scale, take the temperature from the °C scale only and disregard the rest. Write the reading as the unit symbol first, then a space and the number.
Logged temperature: °C 36
